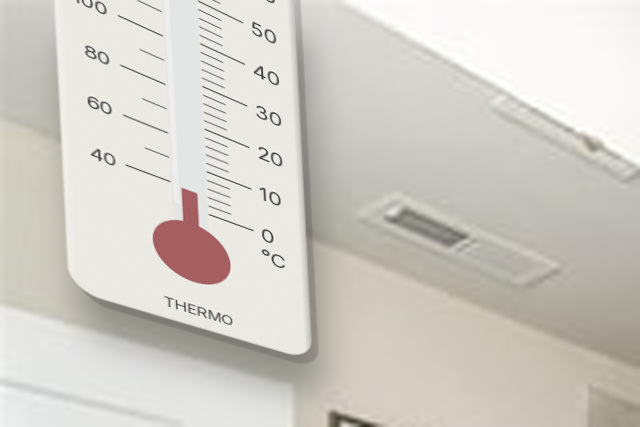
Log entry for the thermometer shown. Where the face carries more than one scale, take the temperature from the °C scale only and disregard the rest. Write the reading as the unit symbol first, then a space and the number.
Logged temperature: °C 4
